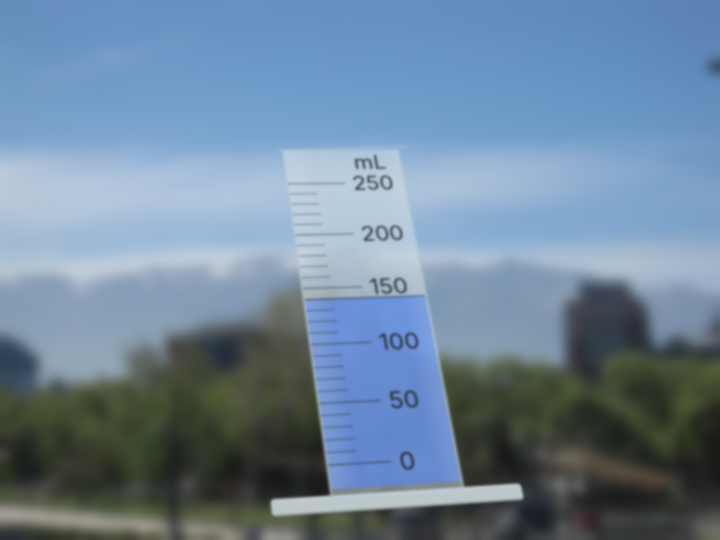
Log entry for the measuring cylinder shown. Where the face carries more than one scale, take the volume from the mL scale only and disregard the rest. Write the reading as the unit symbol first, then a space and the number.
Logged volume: mL 140
